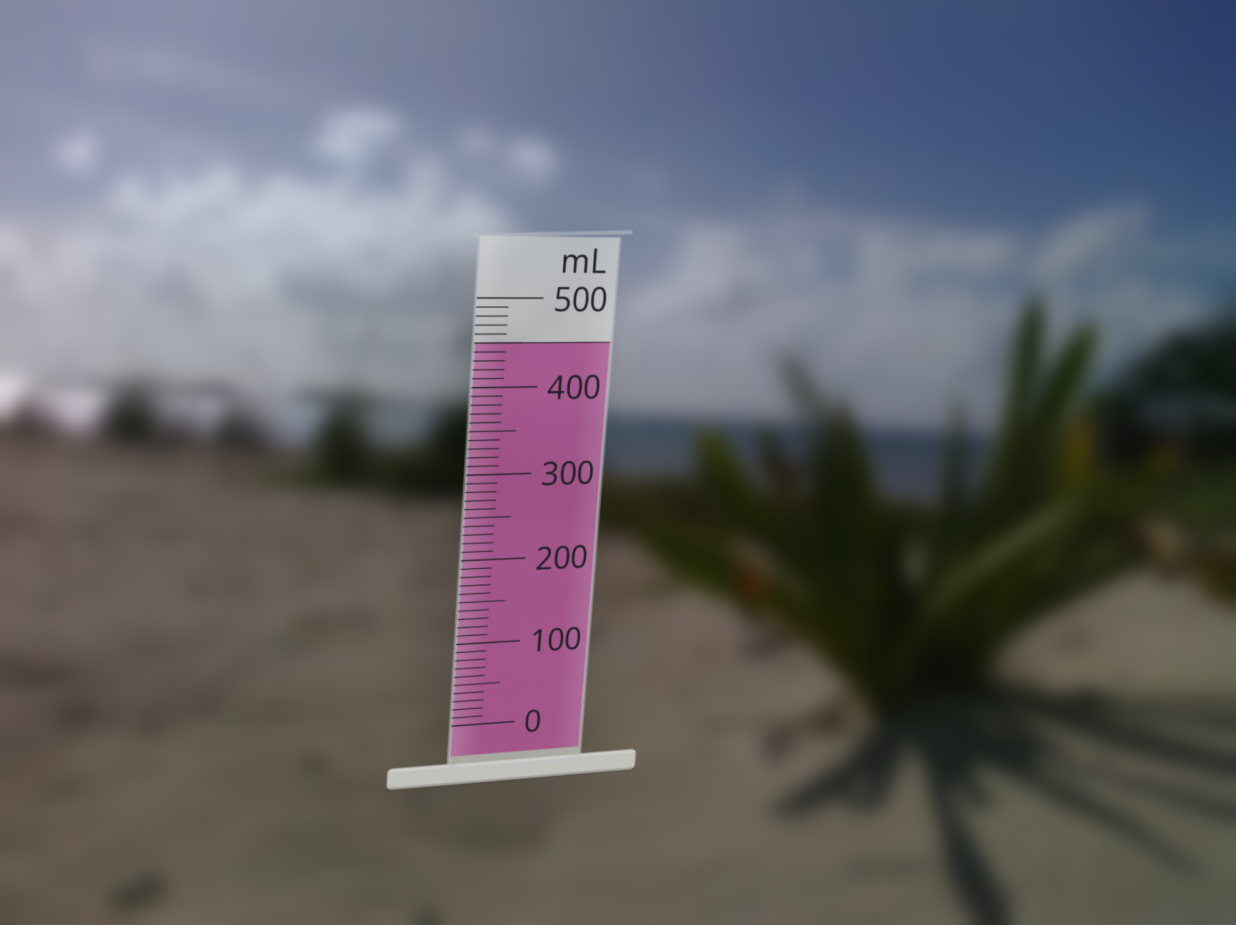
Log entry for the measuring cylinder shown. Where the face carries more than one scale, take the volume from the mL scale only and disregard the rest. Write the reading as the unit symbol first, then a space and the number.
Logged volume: mL 450
